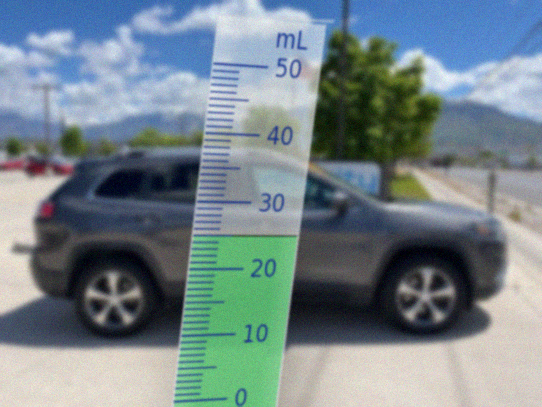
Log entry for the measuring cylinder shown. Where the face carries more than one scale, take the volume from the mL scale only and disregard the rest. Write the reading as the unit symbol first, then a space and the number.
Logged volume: mL 25
